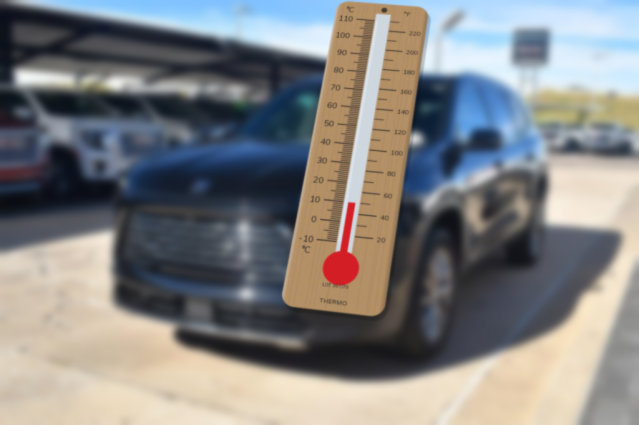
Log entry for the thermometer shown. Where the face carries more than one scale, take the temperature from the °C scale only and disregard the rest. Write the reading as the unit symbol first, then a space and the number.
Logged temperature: °C 10
